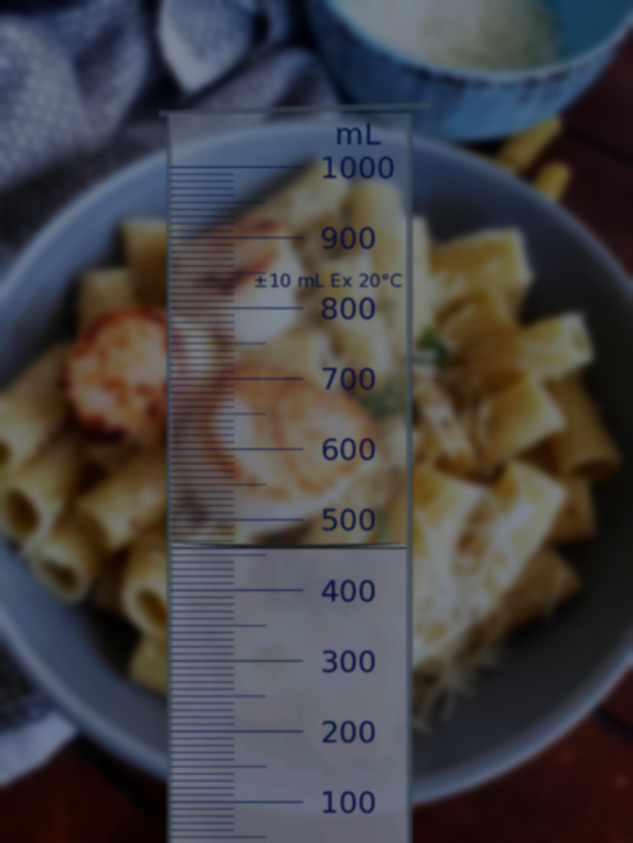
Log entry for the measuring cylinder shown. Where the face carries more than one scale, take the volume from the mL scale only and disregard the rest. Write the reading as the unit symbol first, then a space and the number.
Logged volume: mL 460
